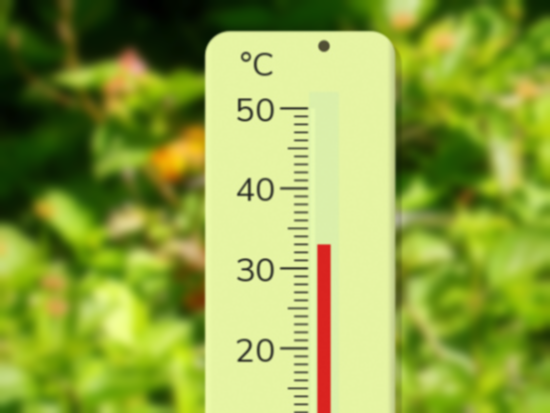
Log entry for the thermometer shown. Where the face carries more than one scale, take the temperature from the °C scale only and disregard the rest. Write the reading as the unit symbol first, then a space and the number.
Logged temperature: °C 33
